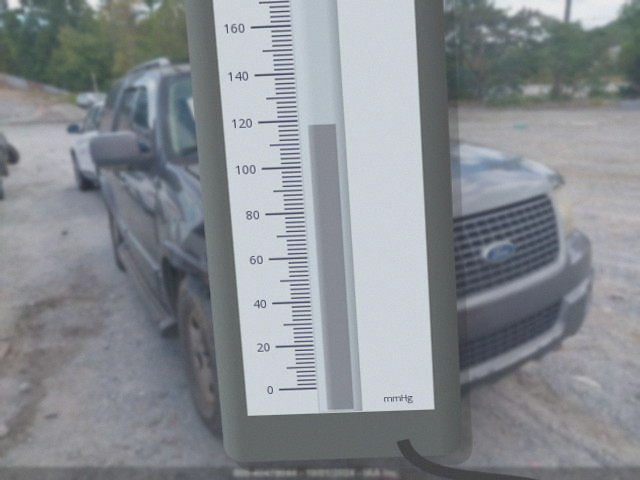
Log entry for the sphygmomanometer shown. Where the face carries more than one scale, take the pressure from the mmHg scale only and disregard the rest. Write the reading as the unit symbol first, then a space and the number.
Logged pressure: mmHg 118
